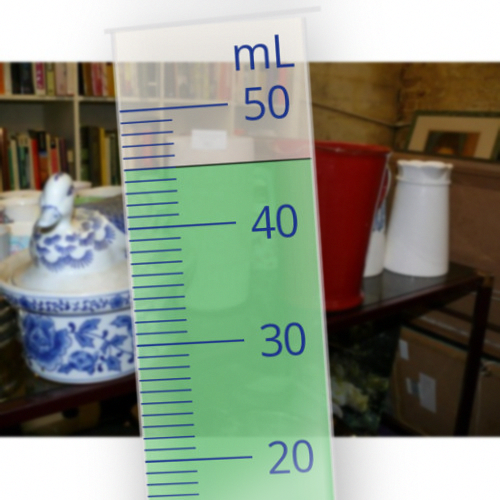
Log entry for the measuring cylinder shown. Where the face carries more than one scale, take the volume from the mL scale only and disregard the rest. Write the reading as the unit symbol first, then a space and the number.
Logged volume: mL 45
